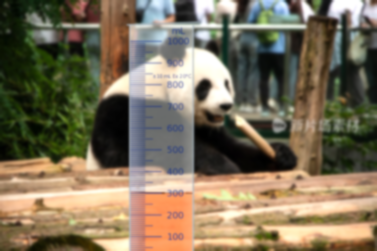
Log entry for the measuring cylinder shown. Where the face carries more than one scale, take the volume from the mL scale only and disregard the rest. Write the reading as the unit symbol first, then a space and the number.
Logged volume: mL 300
